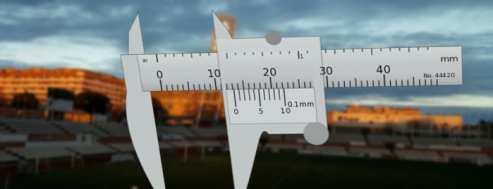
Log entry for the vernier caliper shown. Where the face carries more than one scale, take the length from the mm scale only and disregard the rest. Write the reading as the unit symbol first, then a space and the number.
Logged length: mm 13.2
